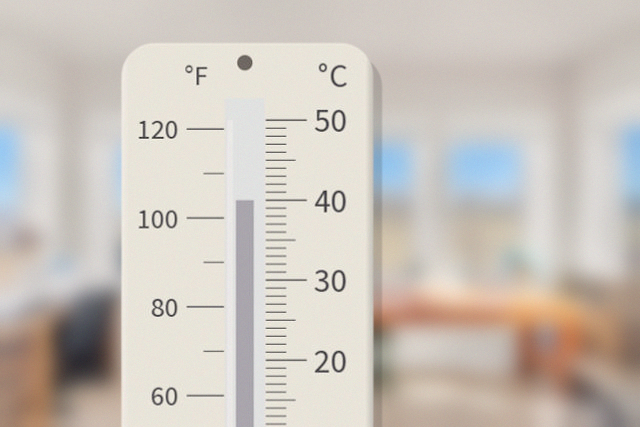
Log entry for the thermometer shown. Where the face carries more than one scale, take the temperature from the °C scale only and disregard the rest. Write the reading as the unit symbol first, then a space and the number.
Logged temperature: °C 40
